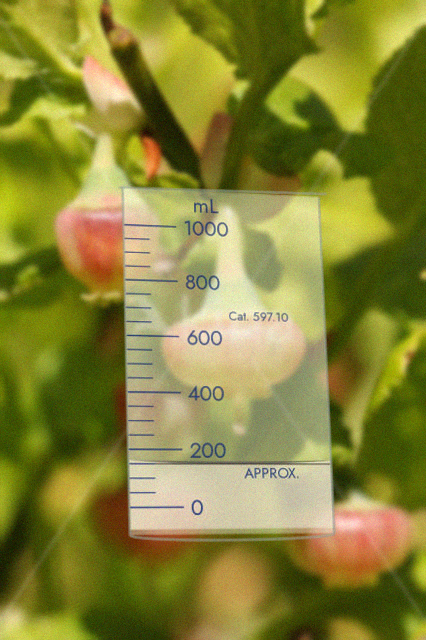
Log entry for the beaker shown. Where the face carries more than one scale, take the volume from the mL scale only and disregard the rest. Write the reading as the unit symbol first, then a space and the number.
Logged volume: mL 150
